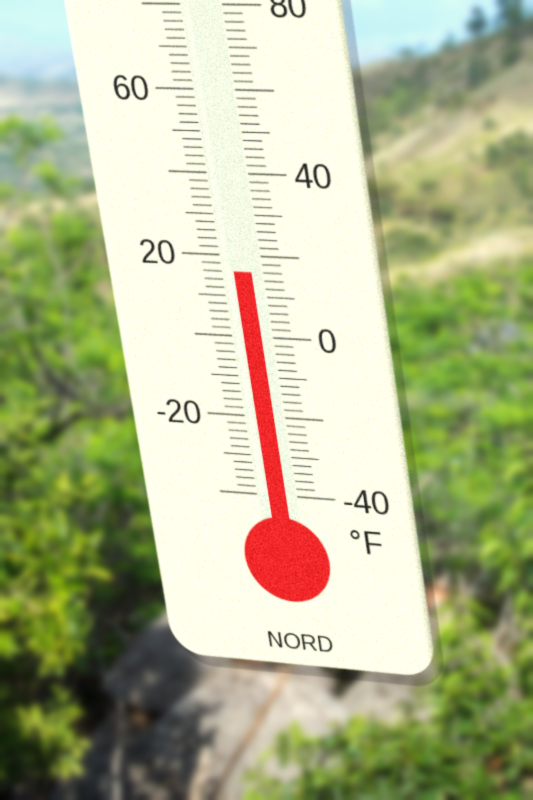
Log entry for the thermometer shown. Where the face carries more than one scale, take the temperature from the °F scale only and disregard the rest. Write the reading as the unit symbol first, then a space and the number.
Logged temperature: °F 16
